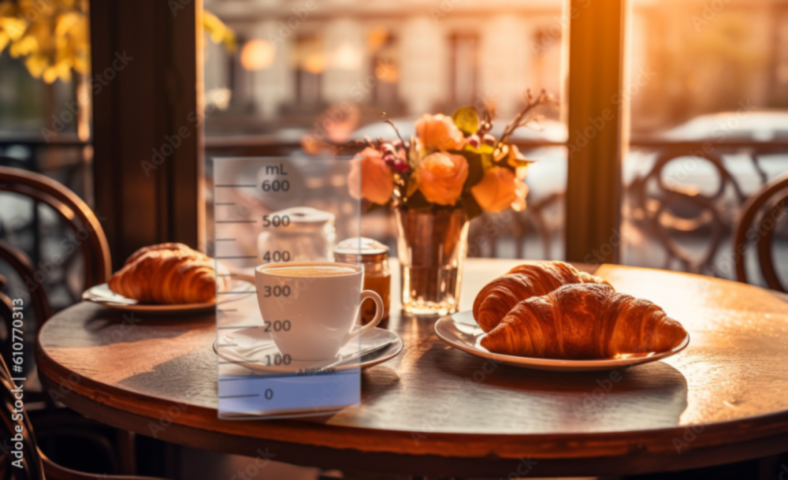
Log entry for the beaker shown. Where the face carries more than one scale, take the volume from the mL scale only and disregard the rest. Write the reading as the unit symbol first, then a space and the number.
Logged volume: mL 50
